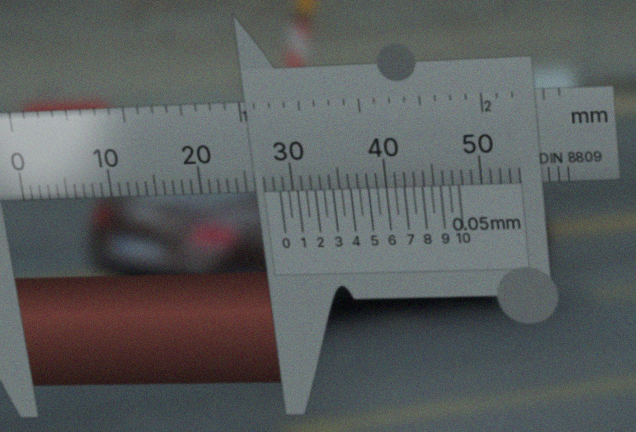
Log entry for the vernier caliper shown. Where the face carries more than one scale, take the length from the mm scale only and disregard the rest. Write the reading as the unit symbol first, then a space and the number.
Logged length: mm 28.6
